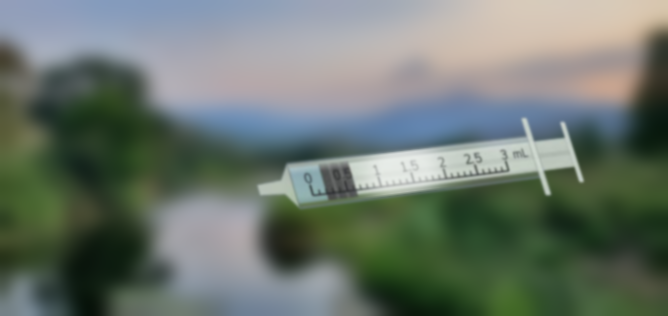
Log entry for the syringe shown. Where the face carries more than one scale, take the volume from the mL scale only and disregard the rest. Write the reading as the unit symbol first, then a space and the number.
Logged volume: mL 0.2
